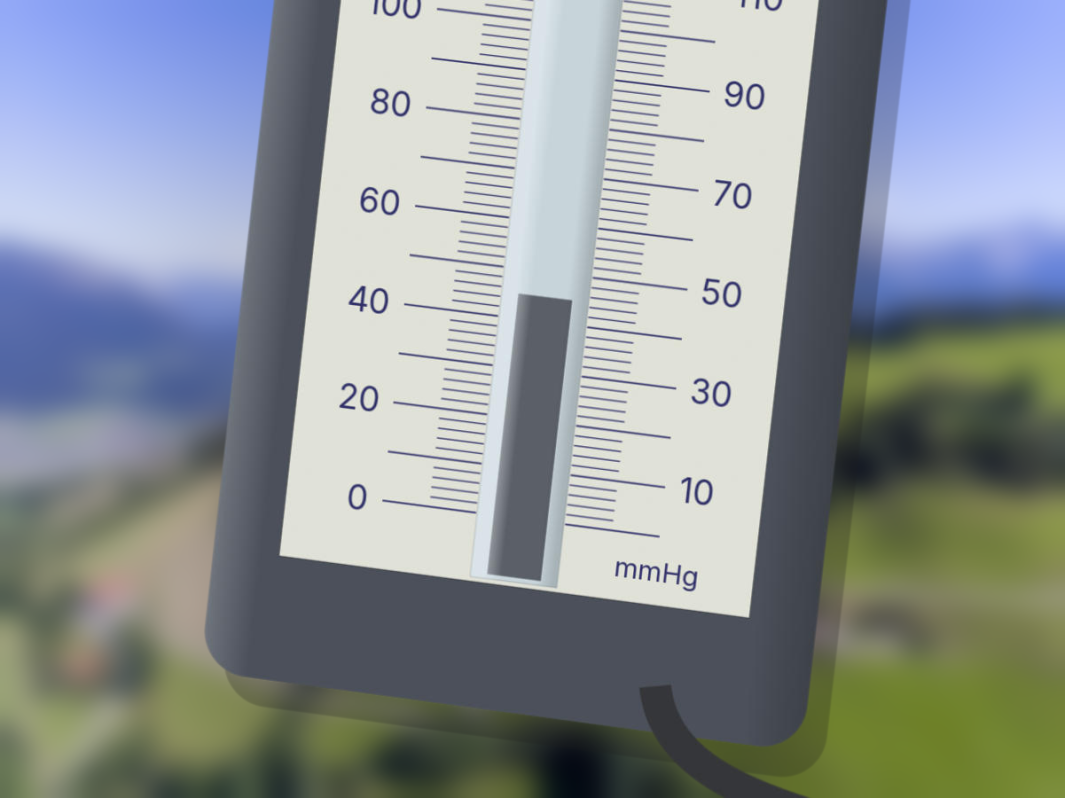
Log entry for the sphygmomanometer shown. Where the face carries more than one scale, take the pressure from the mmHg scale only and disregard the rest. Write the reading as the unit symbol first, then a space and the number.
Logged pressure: mmHg 45
